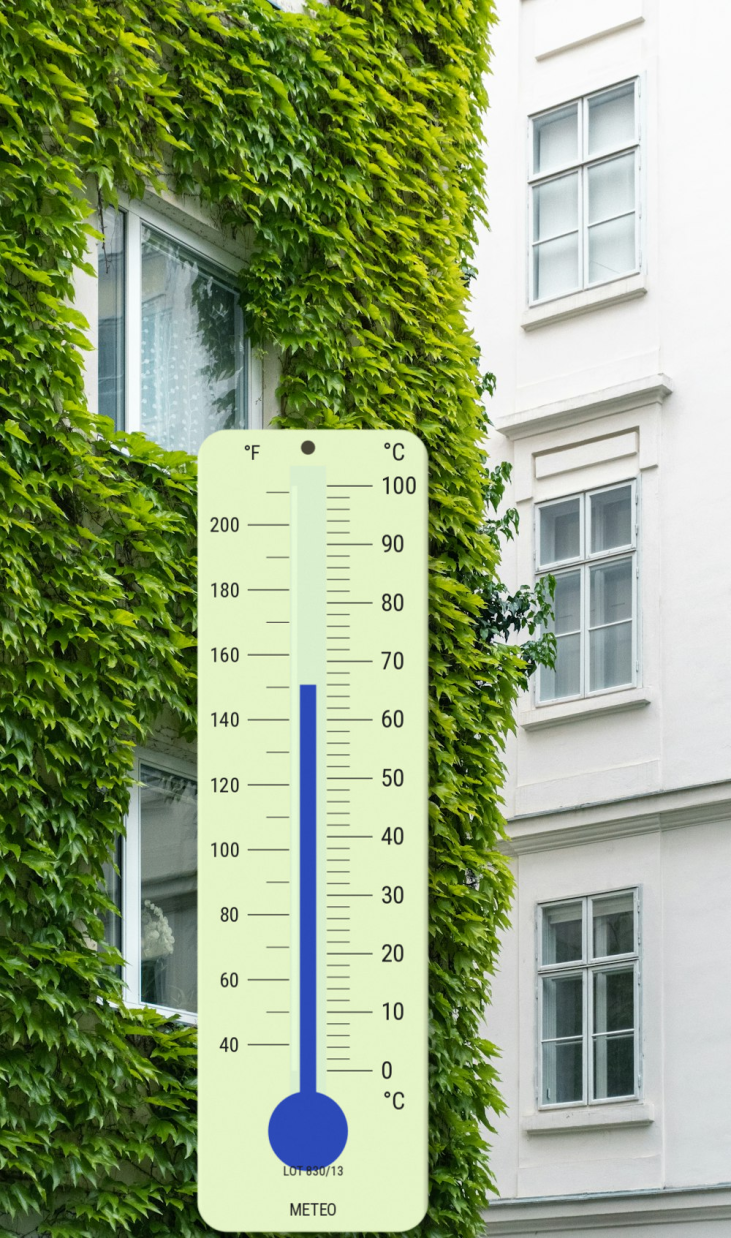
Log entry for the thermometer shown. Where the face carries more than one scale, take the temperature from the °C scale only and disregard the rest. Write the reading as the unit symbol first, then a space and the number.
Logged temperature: °C 66
